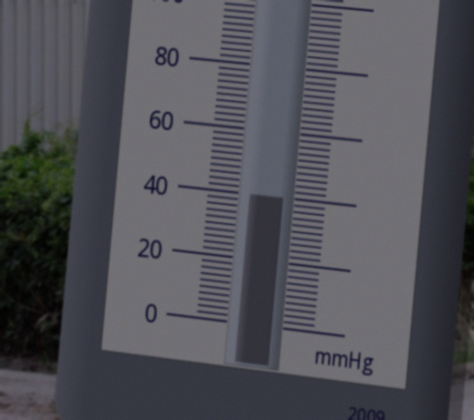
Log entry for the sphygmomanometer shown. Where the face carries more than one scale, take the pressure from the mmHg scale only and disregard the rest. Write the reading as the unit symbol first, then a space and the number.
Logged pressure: mmHg 40
